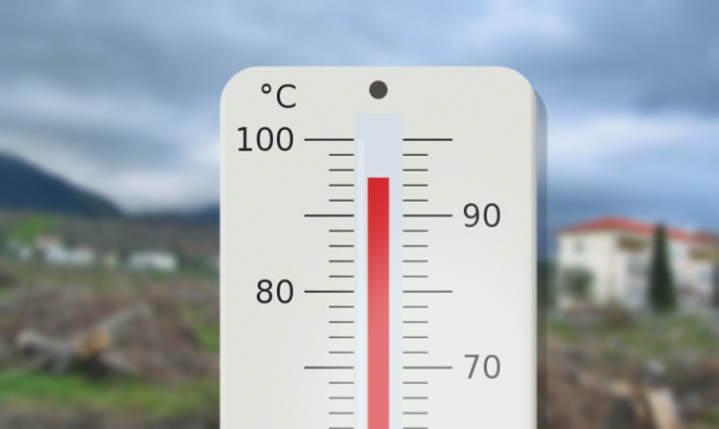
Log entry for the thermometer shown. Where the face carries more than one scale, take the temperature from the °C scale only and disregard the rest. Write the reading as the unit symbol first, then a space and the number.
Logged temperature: °C 95
